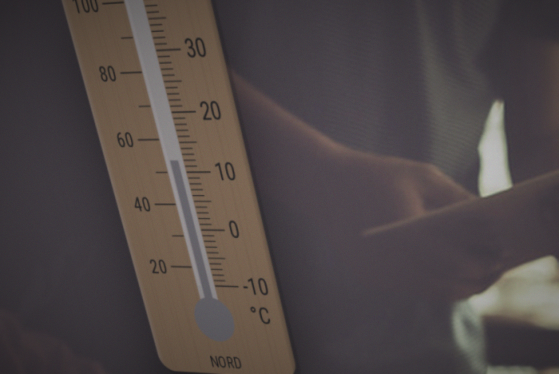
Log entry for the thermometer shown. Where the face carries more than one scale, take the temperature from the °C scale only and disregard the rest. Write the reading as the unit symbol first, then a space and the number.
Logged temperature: °C 12
